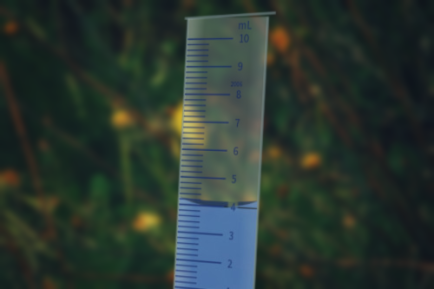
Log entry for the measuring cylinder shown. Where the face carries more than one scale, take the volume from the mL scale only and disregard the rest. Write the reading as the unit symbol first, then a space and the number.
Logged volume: mL 4
